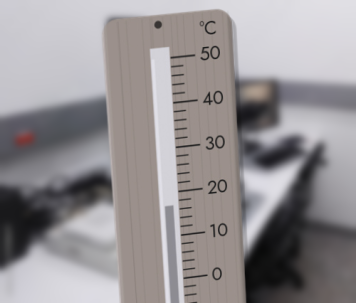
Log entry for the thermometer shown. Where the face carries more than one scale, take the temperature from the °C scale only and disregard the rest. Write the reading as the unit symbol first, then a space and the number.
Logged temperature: °C 17
